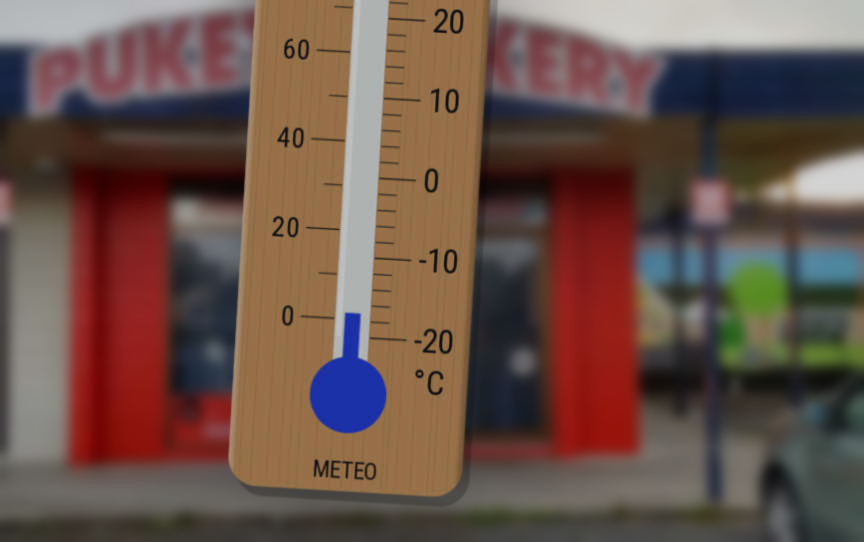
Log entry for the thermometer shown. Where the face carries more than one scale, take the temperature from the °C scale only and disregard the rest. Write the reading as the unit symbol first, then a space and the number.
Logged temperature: °C -17
